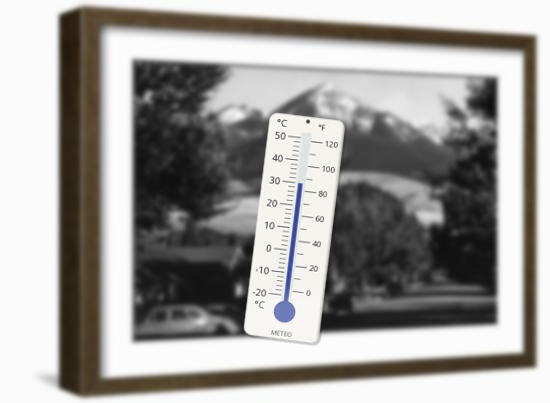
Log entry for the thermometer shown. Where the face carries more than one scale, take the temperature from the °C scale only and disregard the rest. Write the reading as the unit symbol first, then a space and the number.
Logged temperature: °C 30
